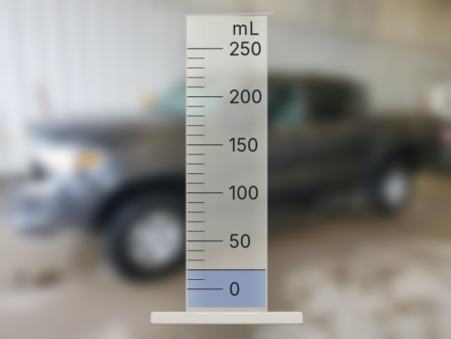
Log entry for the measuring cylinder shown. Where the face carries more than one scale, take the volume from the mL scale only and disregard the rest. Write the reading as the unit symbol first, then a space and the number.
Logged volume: mL 20
